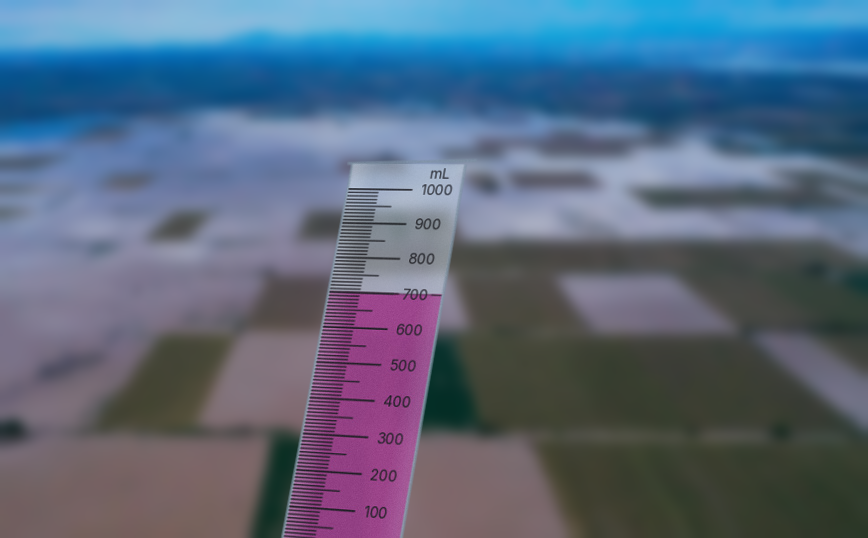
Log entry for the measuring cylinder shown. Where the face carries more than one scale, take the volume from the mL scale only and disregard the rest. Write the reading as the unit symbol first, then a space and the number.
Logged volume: mL 700
